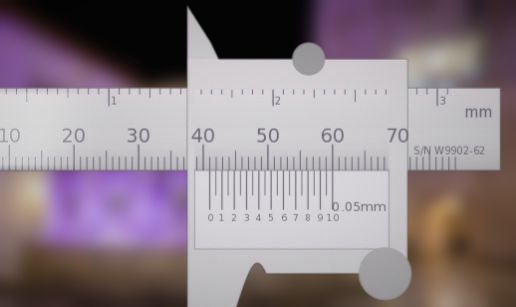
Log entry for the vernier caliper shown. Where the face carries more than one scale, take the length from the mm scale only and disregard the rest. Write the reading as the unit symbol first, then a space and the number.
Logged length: mm 41.0
